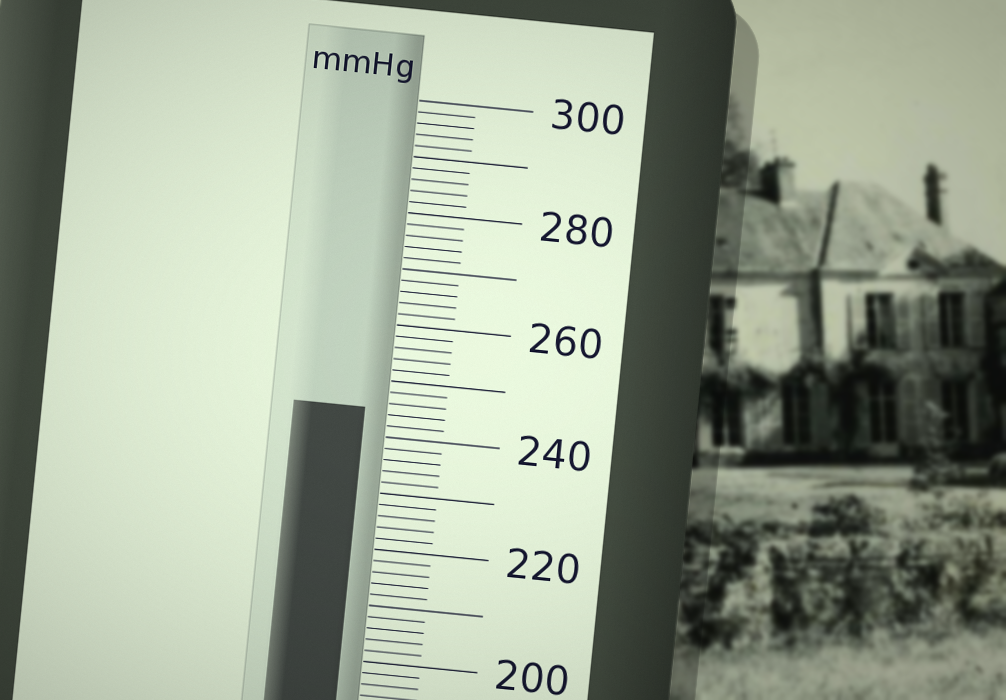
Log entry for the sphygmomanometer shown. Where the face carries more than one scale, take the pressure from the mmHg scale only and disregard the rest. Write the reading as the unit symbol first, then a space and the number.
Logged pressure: mmHg 245
